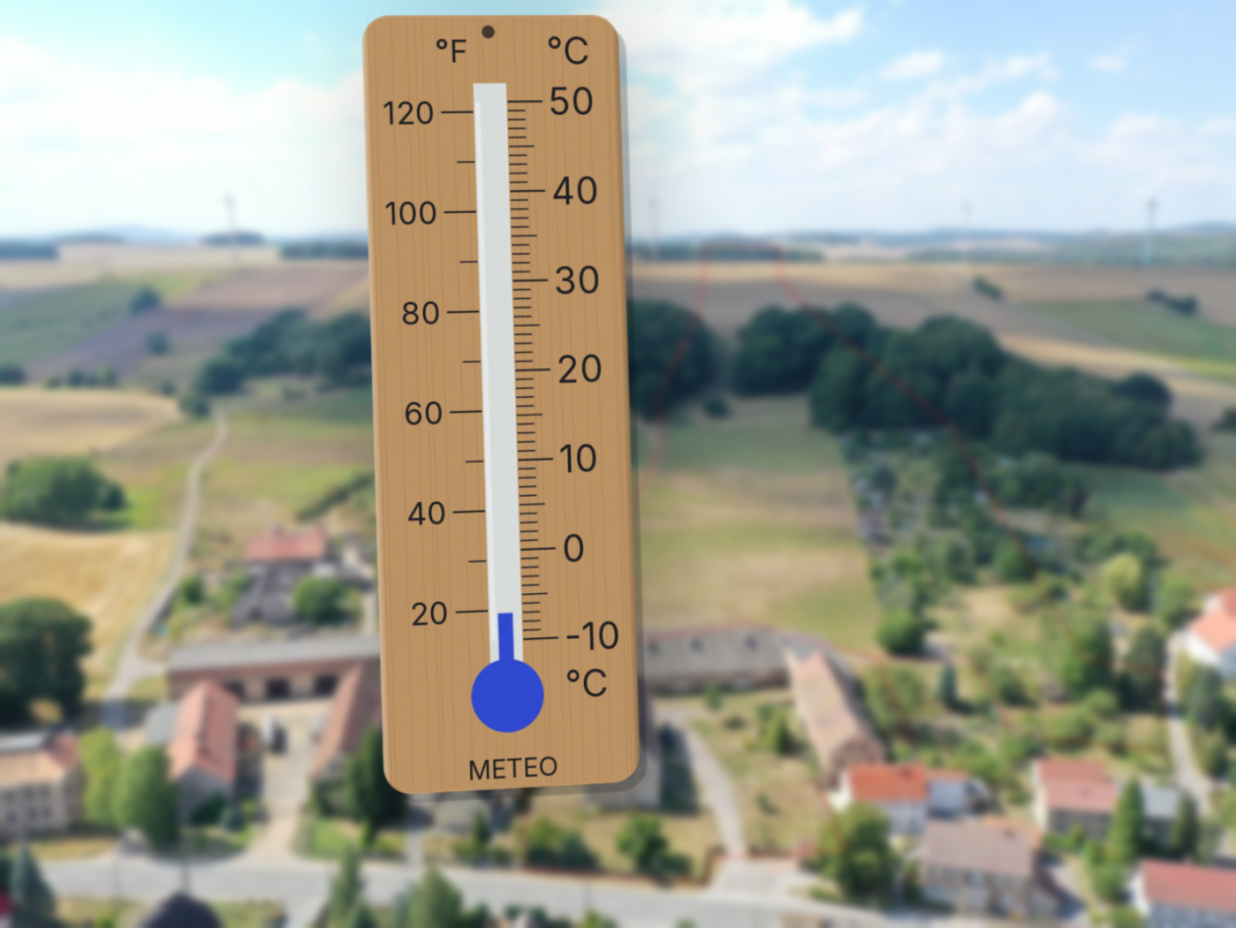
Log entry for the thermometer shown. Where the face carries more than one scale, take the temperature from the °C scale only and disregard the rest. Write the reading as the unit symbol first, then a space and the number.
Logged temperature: °C -7
